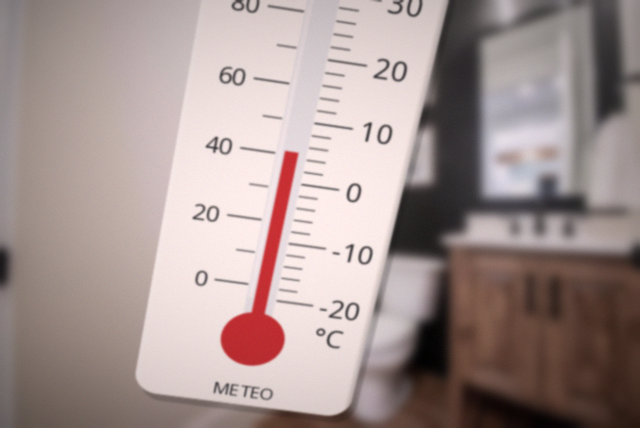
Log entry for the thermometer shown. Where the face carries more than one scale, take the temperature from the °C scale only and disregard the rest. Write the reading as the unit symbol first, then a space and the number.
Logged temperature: °C 5
